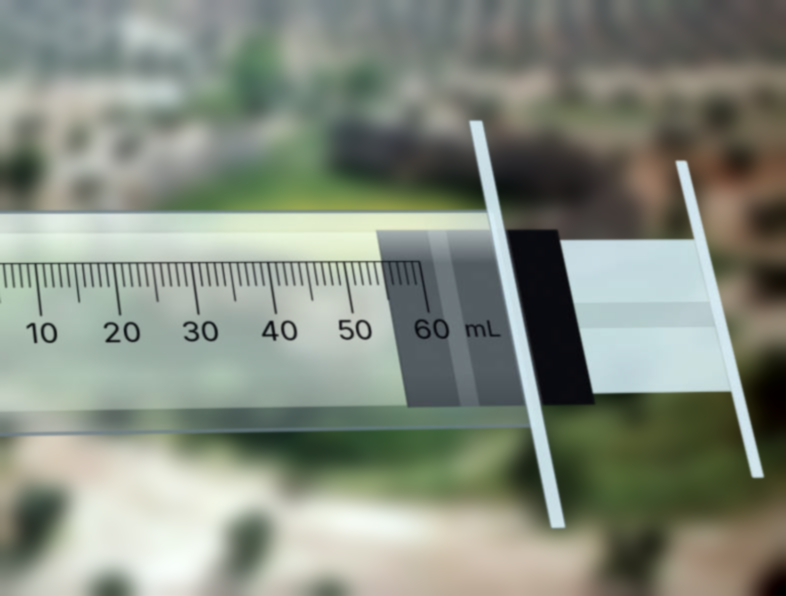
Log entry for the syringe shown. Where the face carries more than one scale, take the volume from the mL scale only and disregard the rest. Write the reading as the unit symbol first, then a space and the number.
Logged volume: mL 55
